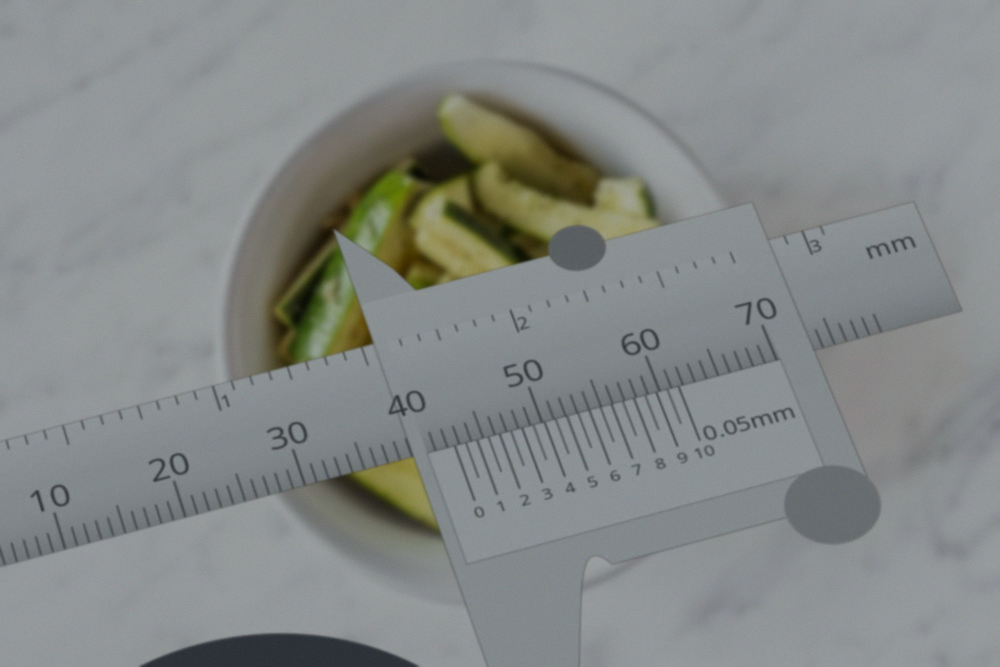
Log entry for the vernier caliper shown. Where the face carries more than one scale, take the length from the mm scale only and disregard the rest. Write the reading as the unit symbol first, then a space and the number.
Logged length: mm 42.6
